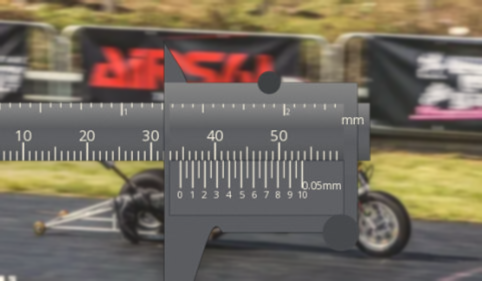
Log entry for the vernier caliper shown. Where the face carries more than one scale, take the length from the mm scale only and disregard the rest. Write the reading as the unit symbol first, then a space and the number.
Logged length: mm 34.6
